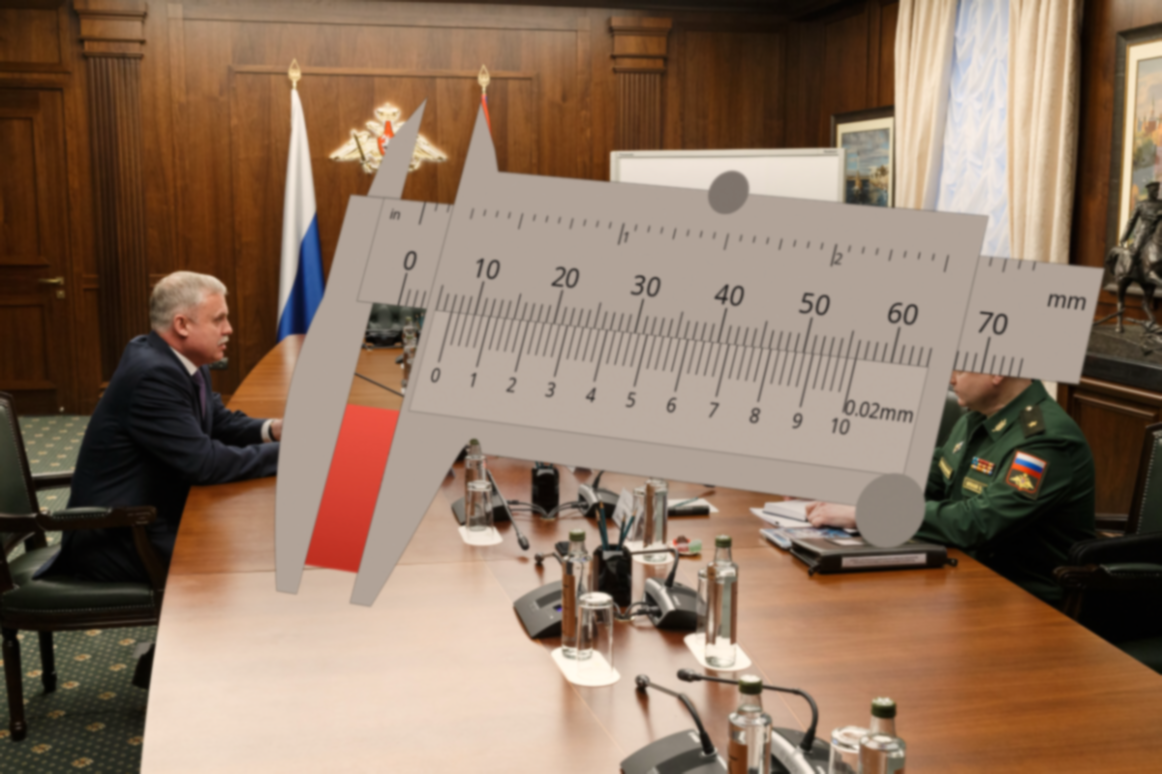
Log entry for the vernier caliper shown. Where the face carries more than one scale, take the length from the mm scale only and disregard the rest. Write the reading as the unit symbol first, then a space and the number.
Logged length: mm 7.0
